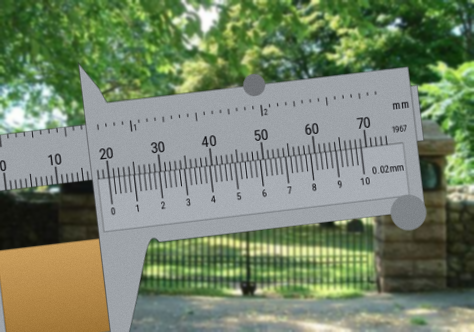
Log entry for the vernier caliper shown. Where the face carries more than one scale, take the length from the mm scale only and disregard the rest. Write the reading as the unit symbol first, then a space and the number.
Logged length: mm 20.0
